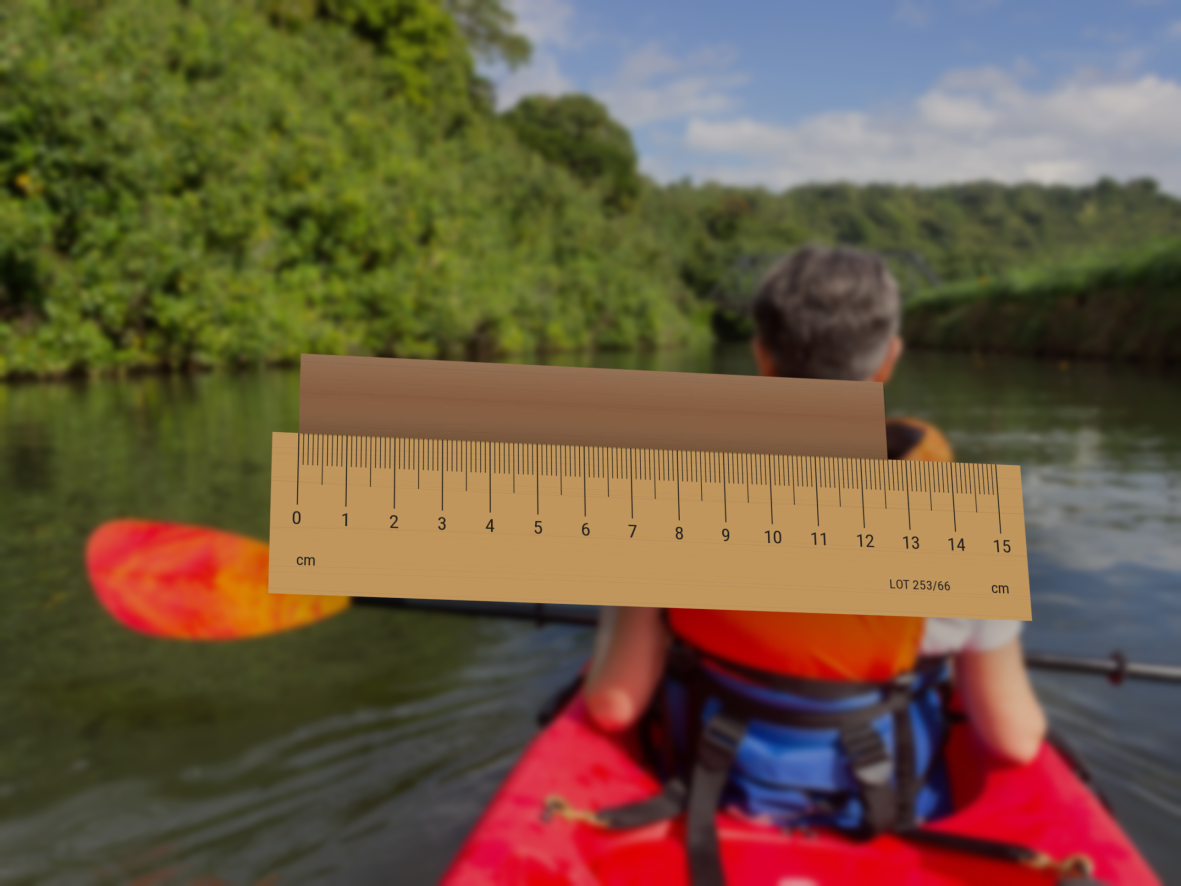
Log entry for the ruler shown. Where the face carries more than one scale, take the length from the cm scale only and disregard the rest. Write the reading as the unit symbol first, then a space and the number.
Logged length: cm 12.6
